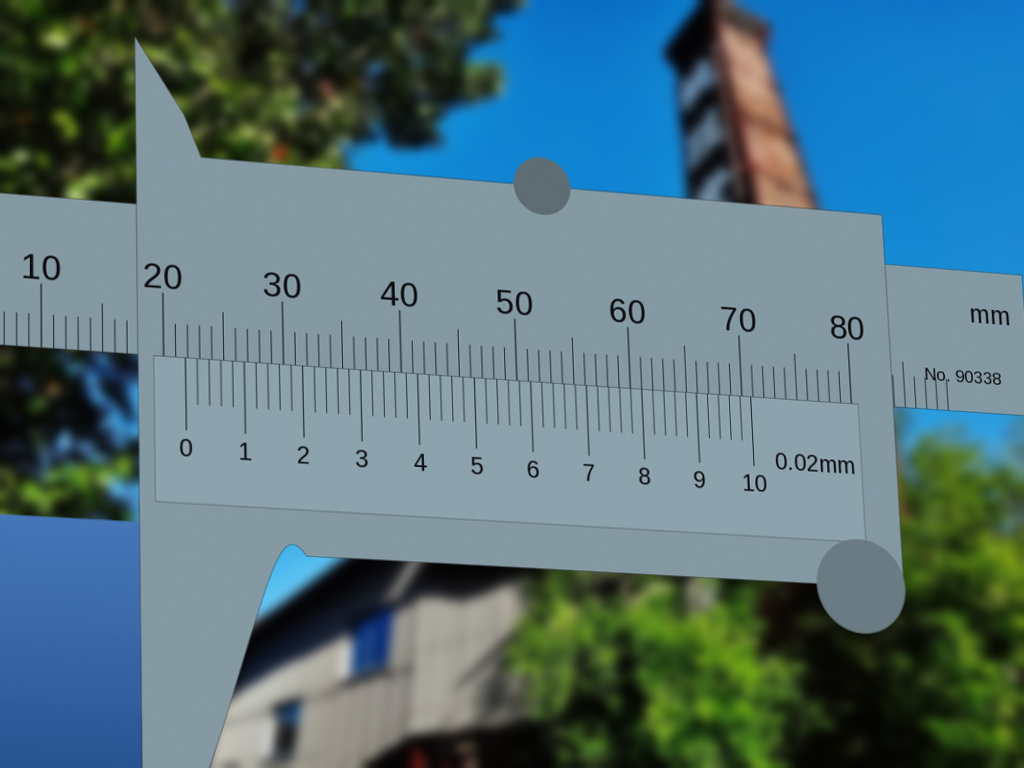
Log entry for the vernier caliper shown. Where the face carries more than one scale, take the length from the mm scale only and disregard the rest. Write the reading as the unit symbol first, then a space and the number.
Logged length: mm 21.8
